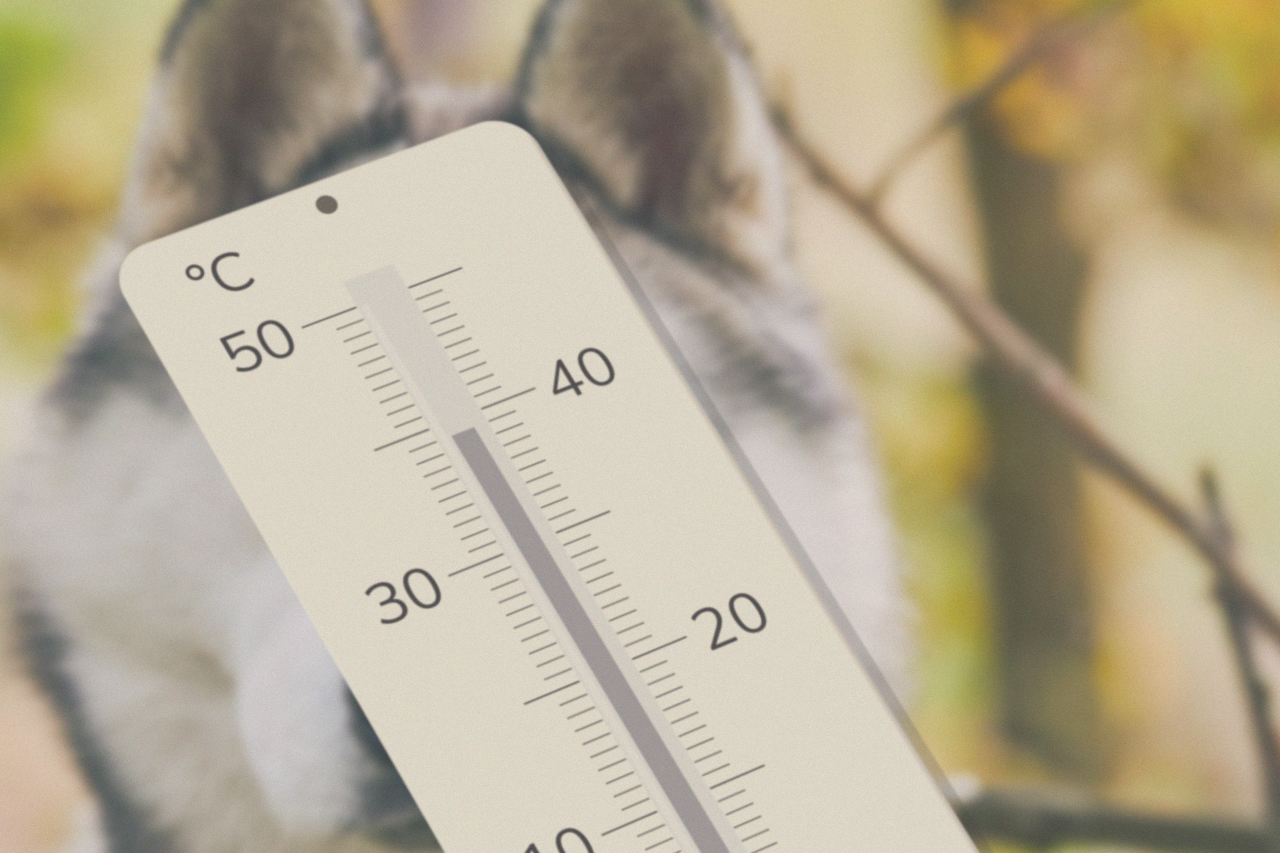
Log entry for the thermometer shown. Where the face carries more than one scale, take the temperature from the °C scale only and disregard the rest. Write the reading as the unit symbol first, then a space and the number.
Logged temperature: °C 39
